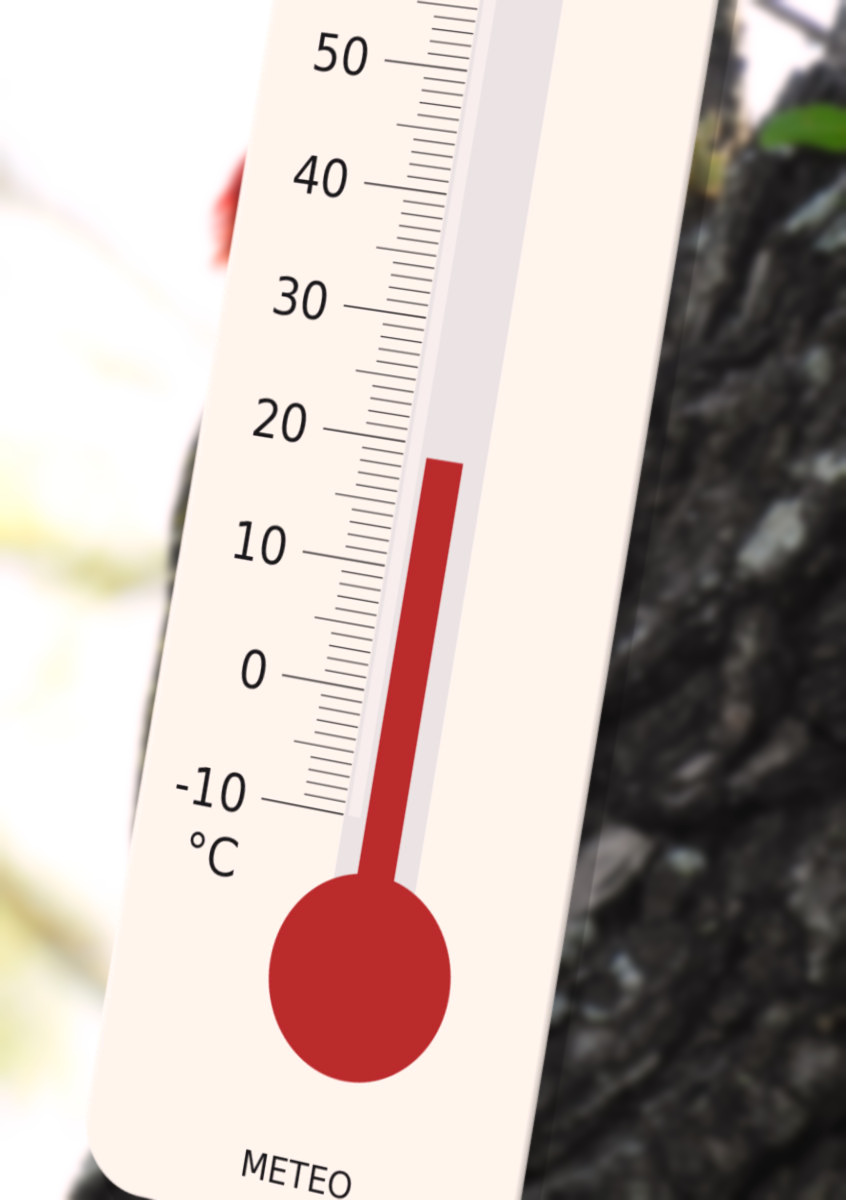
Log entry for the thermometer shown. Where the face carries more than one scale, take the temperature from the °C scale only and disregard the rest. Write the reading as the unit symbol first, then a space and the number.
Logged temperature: °C 19
